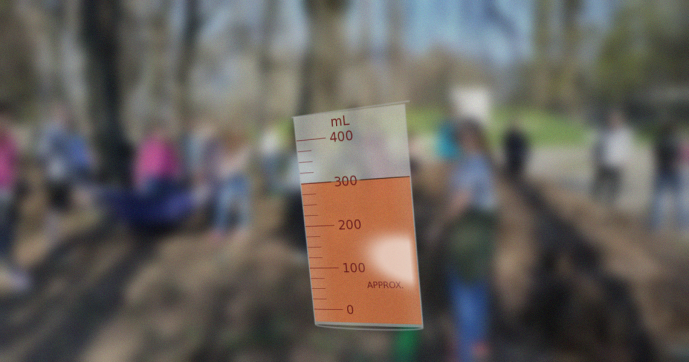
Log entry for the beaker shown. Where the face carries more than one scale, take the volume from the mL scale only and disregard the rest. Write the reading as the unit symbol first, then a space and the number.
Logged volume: mL 300
